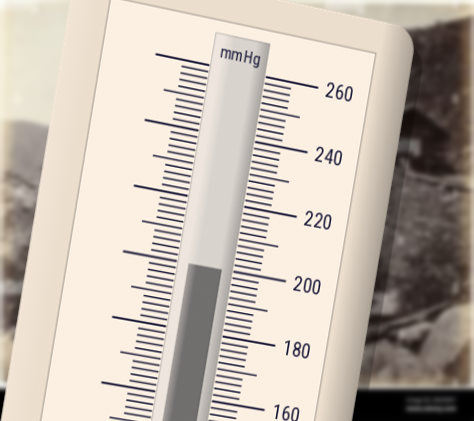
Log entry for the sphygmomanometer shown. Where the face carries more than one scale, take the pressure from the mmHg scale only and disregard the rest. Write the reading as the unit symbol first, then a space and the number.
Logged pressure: mmHg 200
